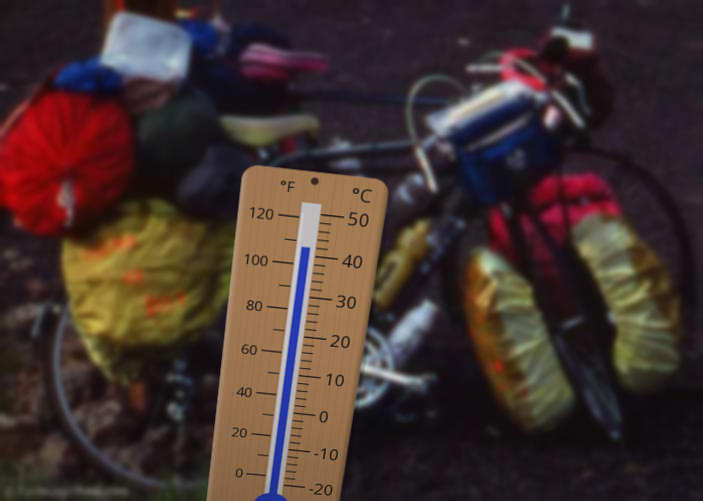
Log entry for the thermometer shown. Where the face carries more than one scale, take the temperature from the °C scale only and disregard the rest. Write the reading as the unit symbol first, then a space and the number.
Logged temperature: °C 42
